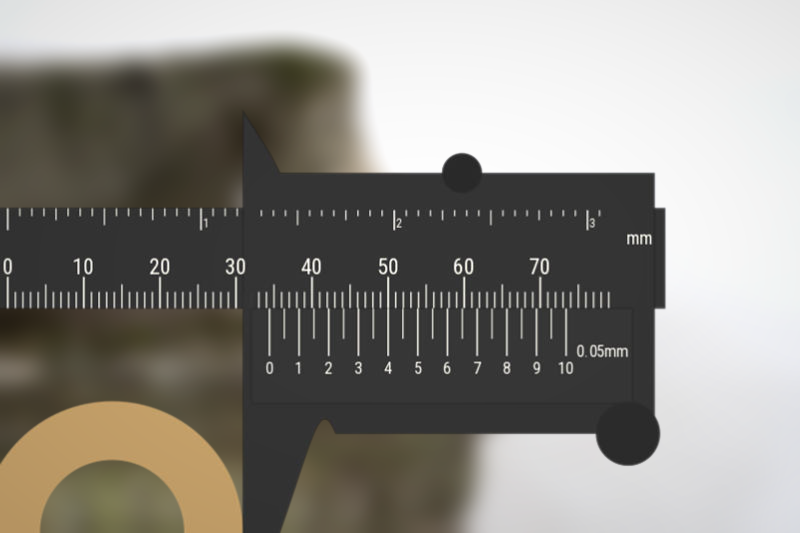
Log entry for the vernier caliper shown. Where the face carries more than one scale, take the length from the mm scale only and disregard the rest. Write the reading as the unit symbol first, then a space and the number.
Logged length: mm 34.4
